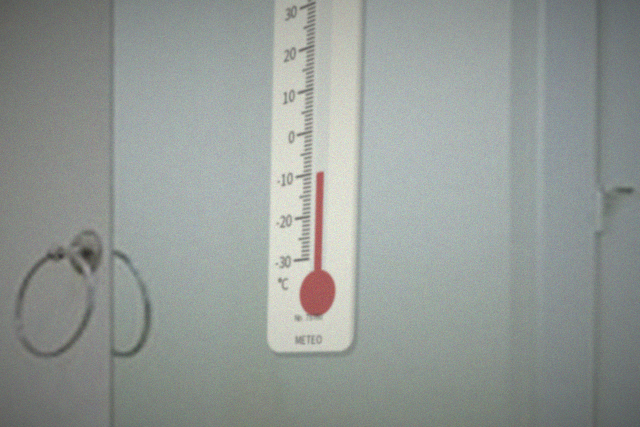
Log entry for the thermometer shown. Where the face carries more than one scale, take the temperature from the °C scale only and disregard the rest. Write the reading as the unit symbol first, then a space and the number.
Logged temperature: °C -10
